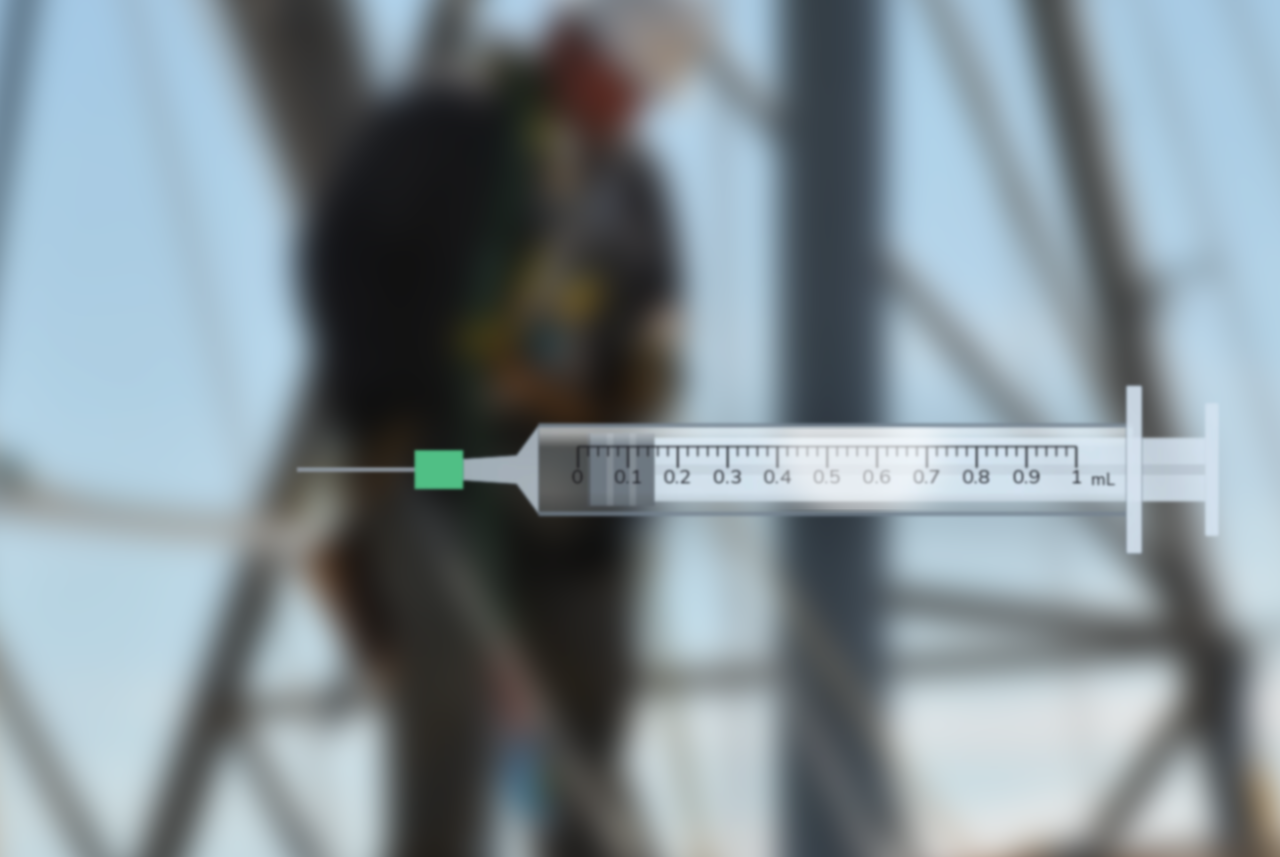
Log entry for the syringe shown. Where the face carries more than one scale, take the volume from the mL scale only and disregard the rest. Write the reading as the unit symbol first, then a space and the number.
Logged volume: mL 0.02
